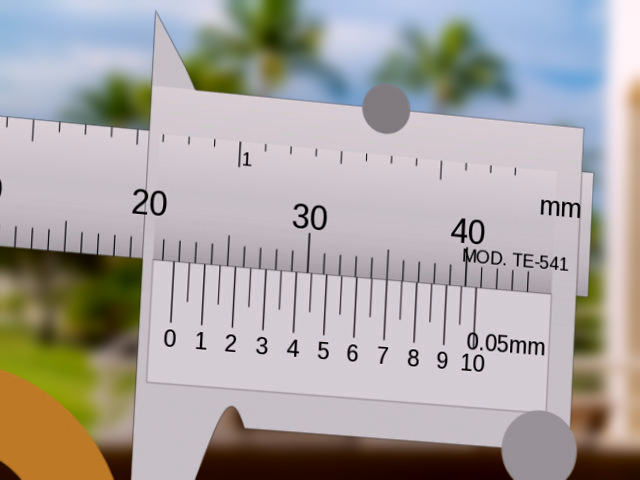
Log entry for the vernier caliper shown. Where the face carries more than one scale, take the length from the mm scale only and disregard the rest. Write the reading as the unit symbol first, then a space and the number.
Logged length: mm 21.7
